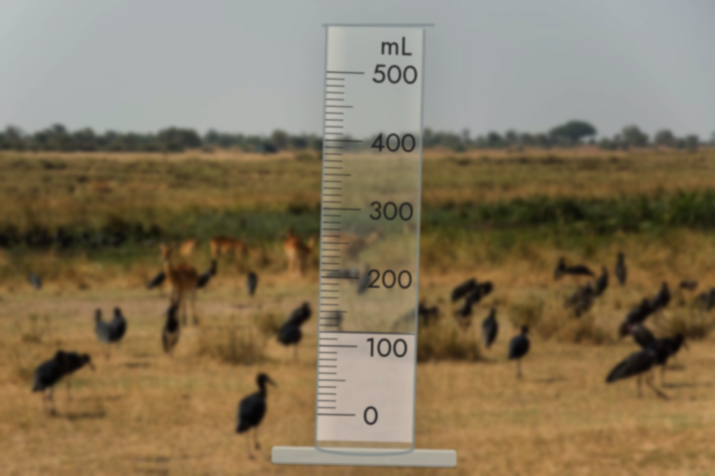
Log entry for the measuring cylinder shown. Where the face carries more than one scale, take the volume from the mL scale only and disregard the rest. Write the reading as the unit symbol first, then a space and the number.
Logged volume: mL 120
